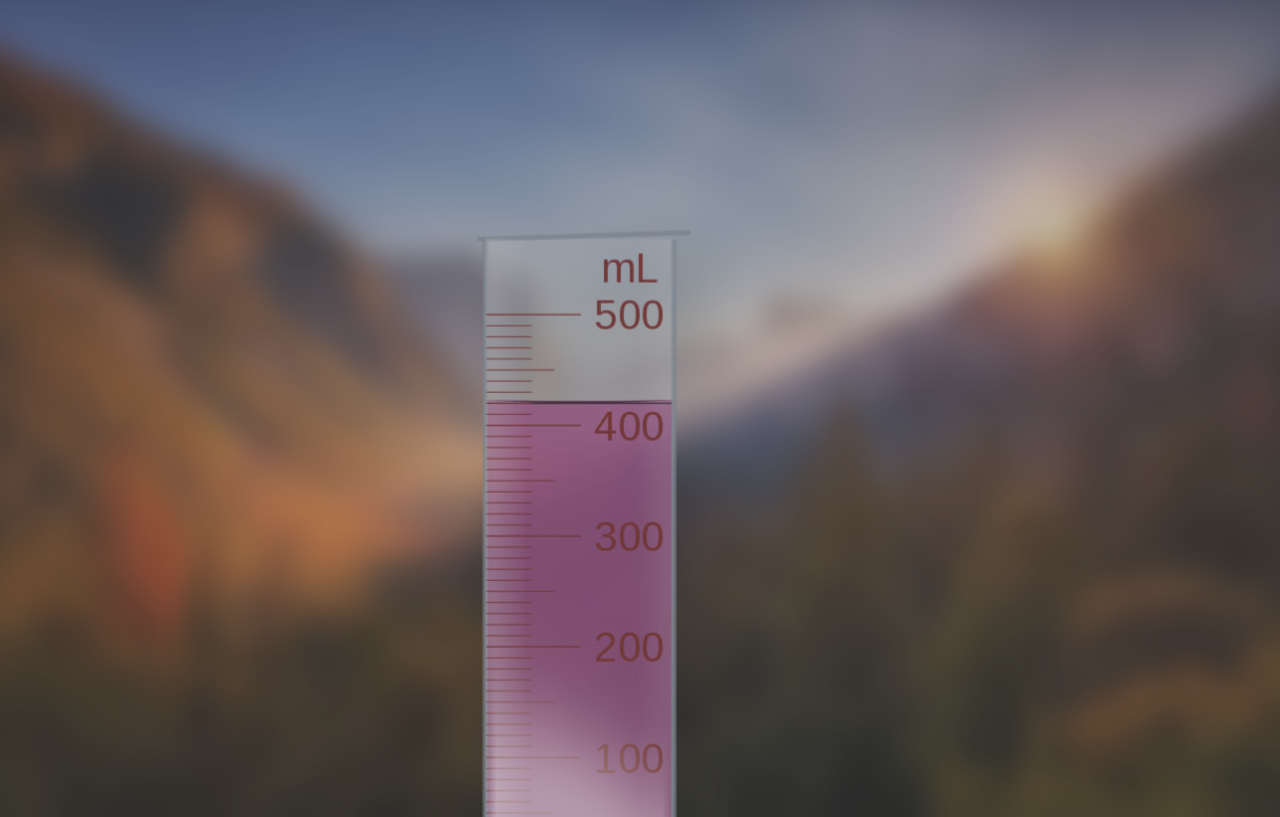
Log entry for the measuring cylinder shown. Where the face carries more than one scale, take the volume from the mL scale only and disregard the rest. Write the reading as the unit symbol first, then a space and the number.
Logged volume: mL 420
